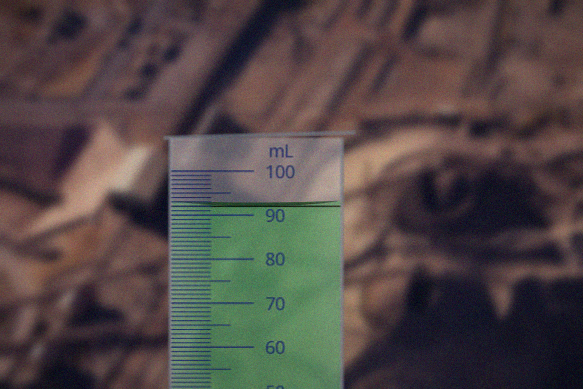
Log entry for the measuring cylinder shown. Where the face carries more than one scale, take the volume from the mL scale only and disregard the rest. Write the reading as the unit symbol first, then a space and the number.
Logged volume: mL 92
